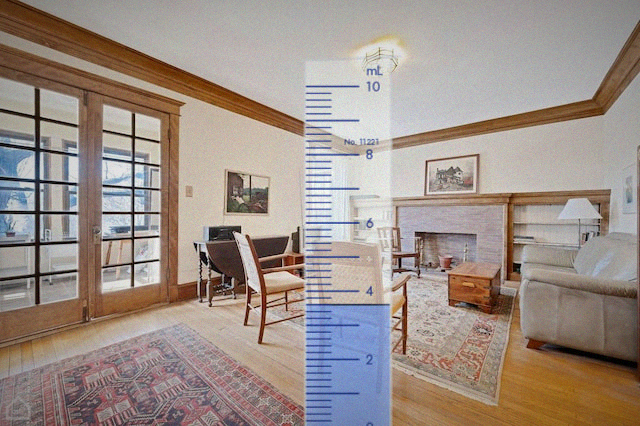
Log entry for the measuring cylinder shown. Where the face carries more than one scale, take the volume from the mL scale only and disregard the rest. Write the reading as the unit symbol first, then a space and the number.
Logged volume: mL 3.6
